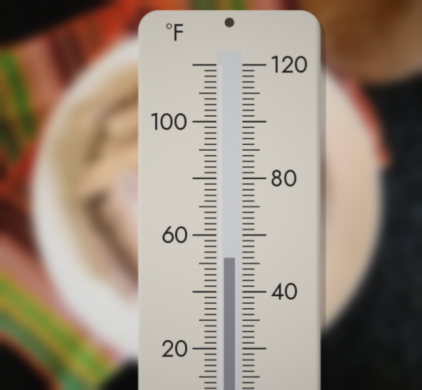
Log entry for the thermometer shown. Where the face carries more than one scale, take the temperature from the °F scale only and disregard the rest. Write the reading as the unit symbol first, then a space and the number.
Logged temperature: °F 52
